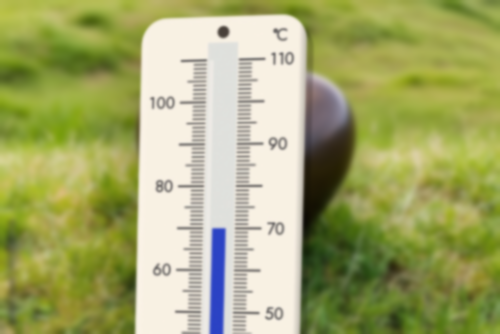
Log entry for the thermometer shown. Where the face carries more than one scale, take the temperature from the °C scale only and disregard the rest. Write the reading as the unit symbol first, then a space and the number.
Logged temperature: °C 70
